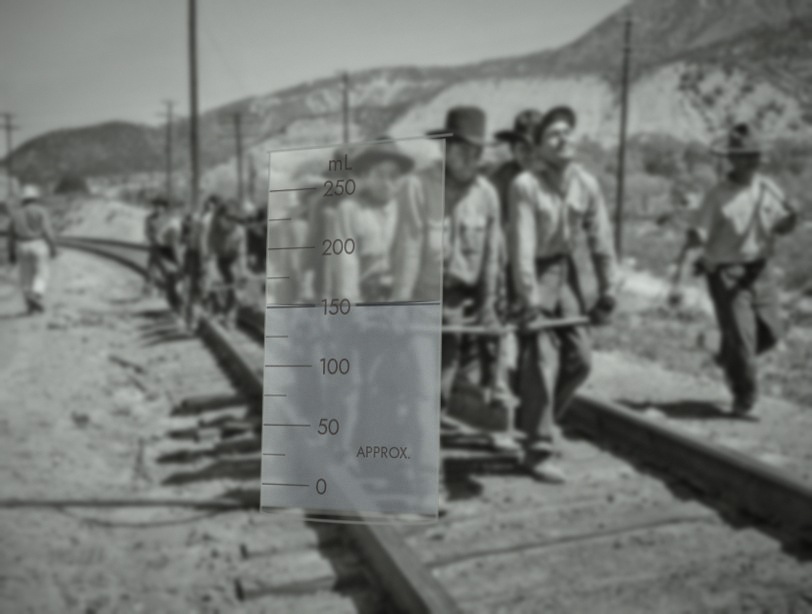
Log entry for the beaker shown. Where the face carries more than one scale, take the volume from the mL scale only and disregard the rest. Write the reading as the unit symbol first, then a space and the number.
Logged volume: mL 150
